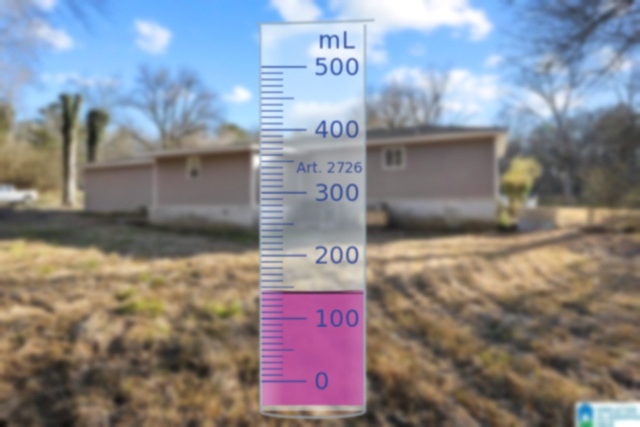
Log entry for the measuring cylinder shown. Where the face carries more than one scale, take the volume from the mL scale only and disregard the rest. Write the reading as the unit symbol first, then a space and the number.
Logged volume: mL 140
